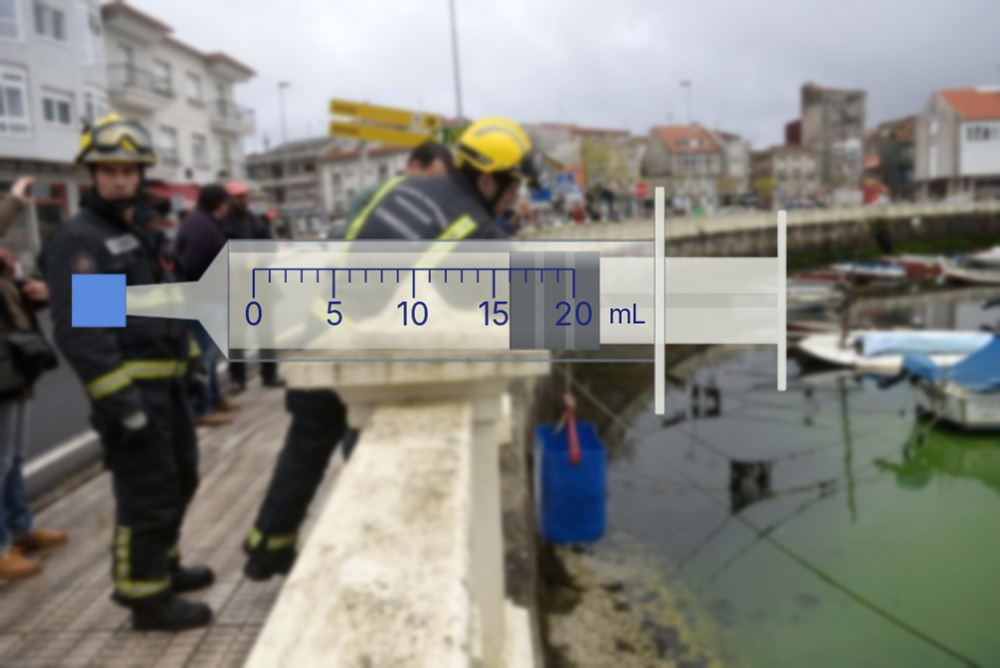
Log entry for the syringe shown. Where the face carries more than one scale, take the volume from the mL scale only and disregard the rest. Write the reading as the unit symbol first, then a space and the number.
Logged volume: mL 16
